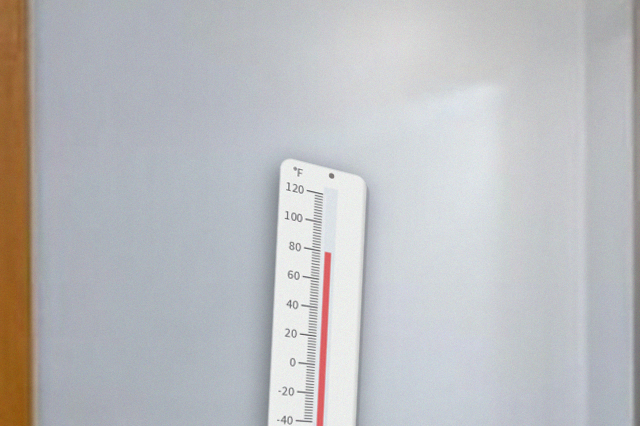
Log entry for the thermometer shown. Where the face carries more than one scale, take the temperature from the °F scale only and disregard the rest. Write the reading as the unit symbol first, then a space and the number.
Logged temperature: °F 80
